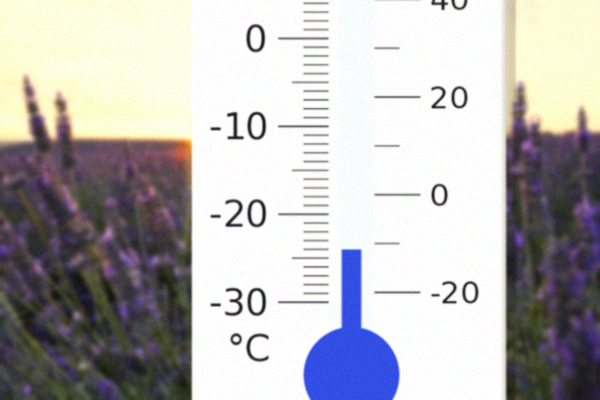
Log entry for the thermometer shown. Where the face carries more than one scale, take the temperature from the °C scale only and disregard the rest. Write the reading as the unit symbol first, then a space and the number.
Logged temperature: °C -24
